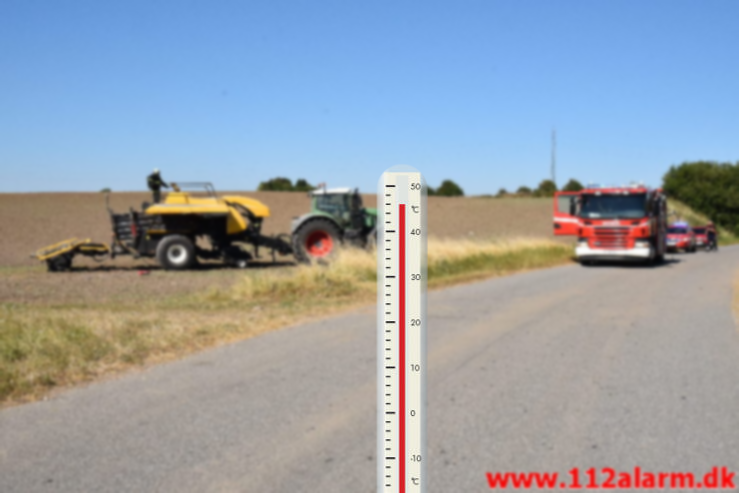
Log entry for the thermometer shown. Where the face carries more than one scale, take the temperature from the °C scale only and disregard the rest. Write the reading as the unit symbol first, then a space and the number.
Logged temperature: °C 46
